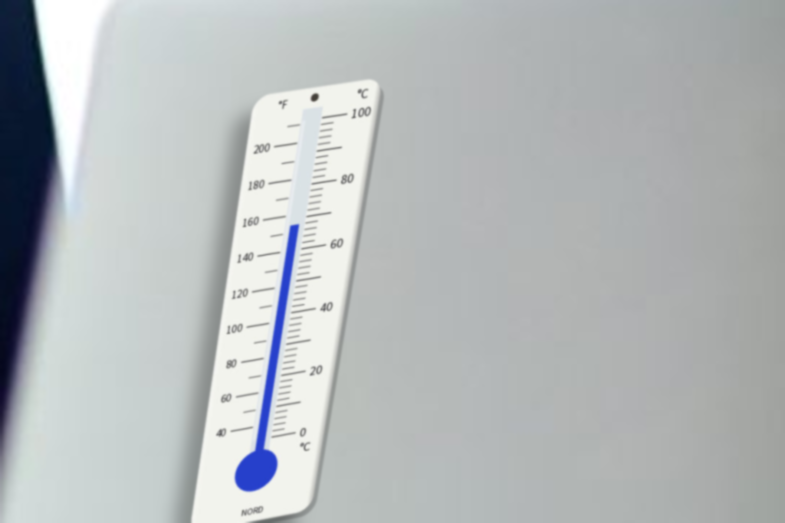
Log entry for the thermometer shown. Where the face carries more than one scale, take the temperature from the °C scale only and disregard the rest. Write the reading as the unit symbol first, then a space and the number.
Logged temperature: °C 68
